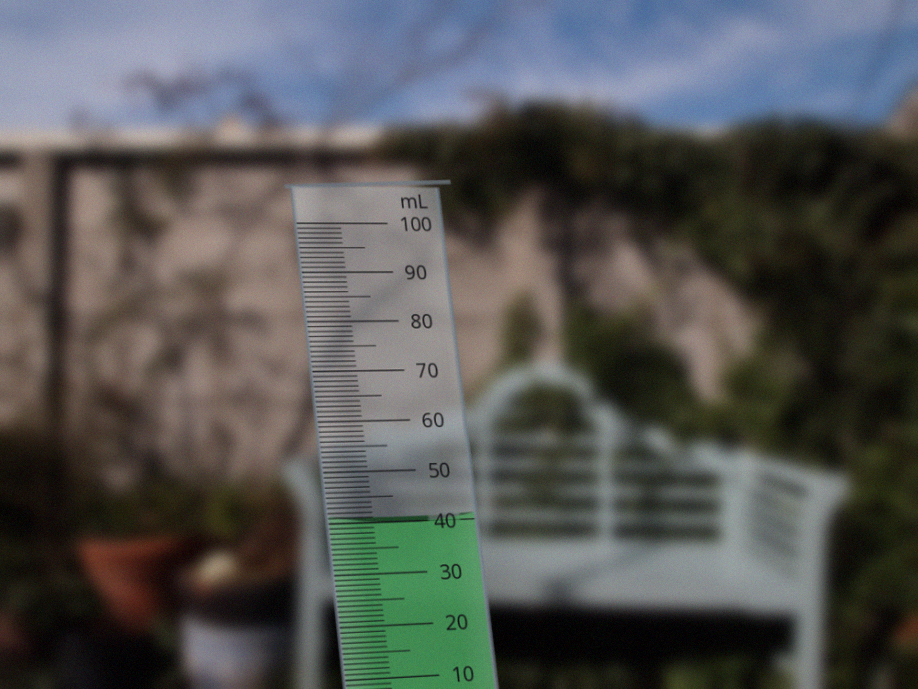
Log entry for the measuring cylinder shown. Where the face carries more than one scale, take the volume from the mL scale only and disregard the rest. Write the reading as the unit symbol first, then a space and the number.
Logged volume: mL 40
